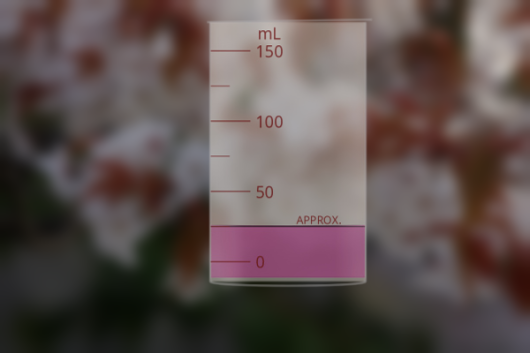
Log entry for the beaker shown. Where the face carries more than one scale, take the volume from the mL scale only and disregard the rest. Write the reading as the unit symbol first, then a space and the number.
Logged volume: mL 25
